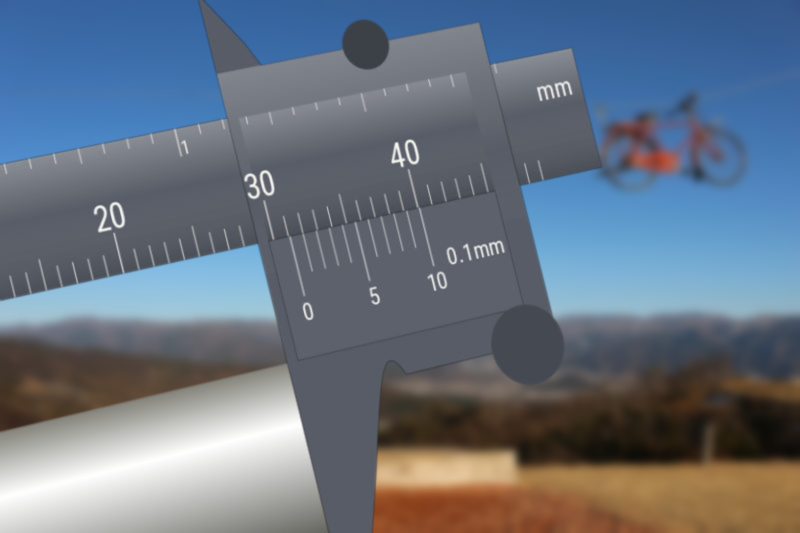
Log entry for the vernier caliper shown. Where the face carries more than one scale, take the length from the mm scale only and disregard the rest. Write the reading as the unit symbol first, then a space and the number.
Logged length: mm 31.1
